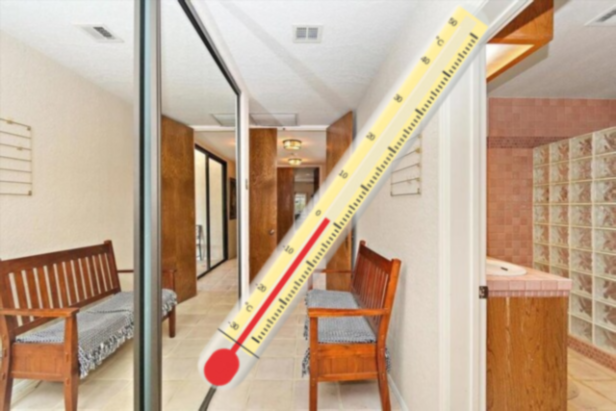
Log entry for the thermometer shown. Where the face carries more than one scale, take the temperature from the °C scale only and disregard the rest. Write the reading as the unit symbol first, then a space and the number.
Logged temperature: °C 0
